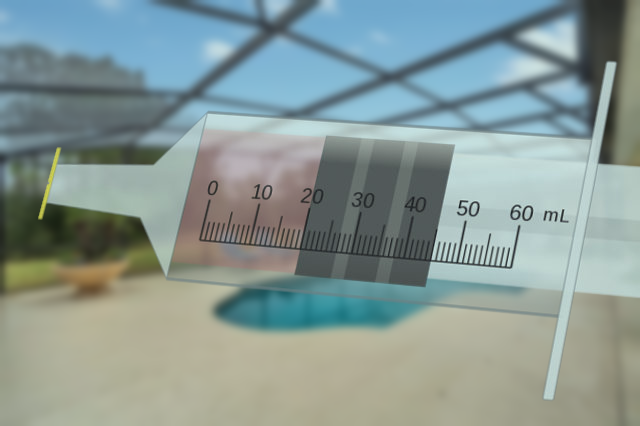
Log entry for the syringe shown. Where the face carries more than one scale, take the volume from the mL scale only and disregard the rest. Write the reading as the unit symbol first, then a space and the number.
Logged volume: mL 20
